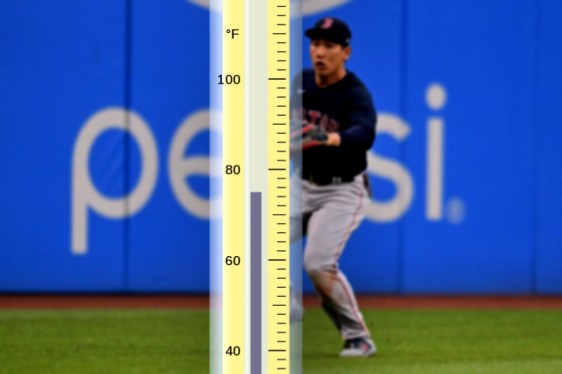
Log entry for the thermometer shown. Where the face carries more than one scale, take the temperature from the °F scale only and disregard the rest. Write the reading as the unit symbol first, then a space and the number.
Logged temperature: °F 75
